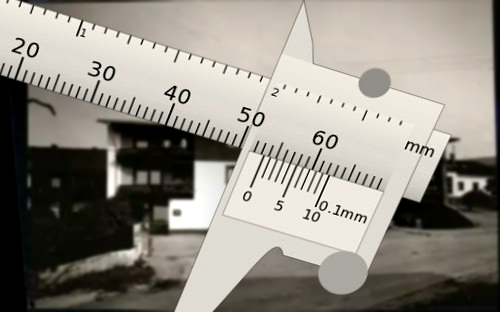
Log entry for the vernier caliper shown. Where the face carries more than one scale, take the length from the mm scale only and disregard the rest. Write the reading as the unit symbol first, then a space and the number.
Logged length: mm 53.4
